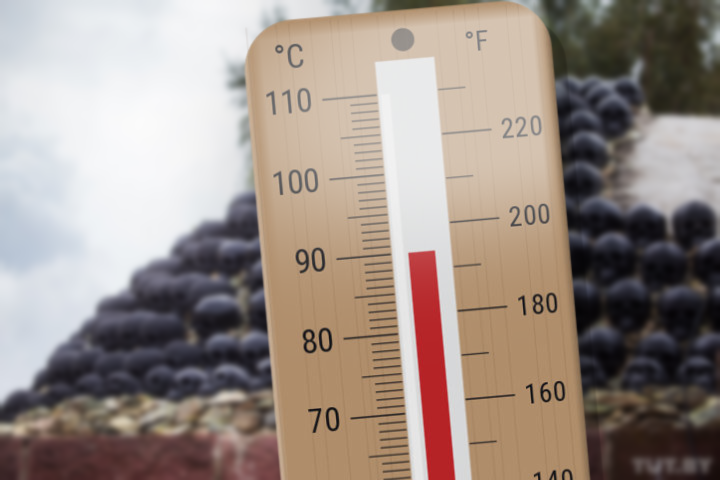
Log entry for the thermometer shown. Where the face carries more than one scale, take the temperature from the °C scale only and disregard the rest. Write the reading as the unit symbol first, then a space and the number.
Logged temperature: °C 90
